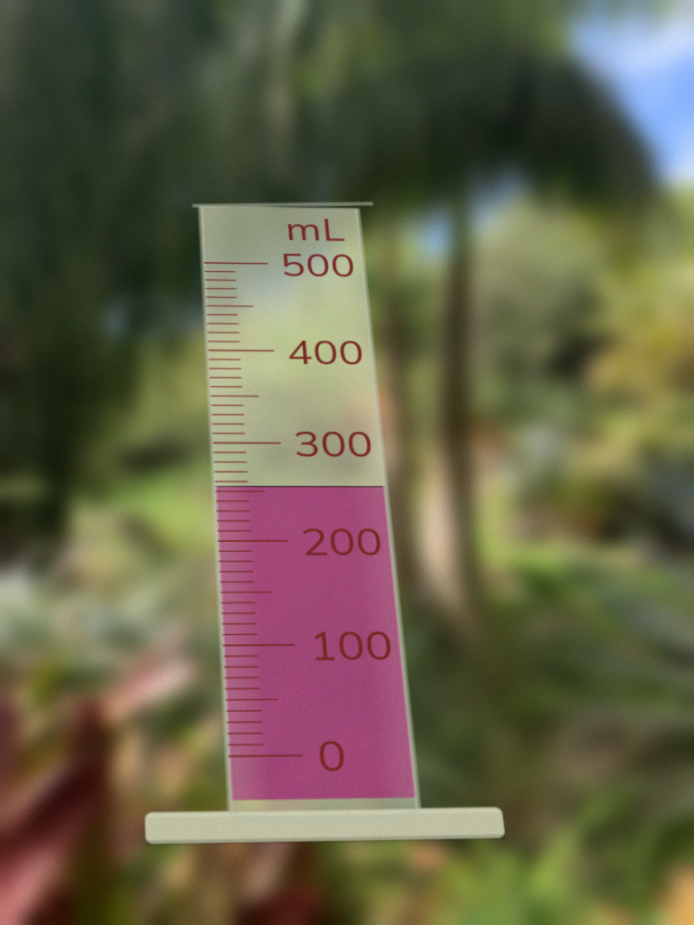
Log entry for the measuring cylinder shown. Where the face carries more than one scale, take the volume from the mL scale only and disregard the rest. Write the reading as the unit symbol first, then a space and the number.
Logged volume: mL 255
